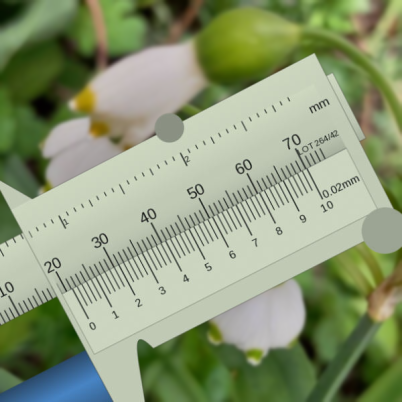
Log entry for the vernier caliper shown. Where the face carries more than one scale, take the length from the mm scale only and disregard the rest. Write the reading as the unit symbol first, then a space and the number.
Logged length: mm 21.2
